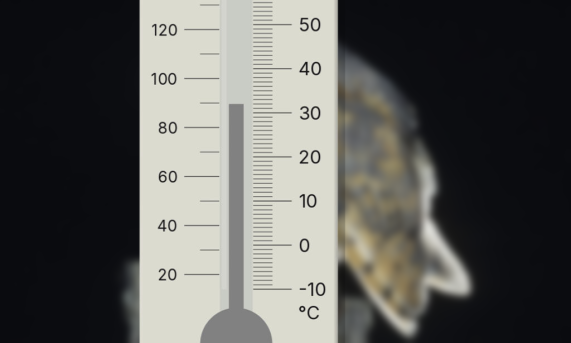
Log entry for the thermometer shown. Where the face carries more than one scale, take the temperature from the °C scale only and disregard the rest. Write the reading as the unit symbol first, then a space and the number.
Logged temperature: °C 32
